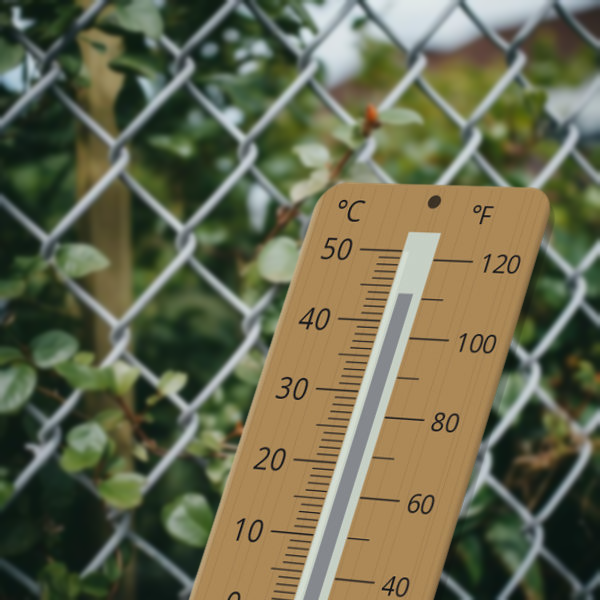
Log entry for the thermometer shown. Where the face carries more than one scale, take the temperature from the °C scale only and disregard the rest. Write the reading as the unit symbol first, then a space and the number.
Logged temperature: °C 44
